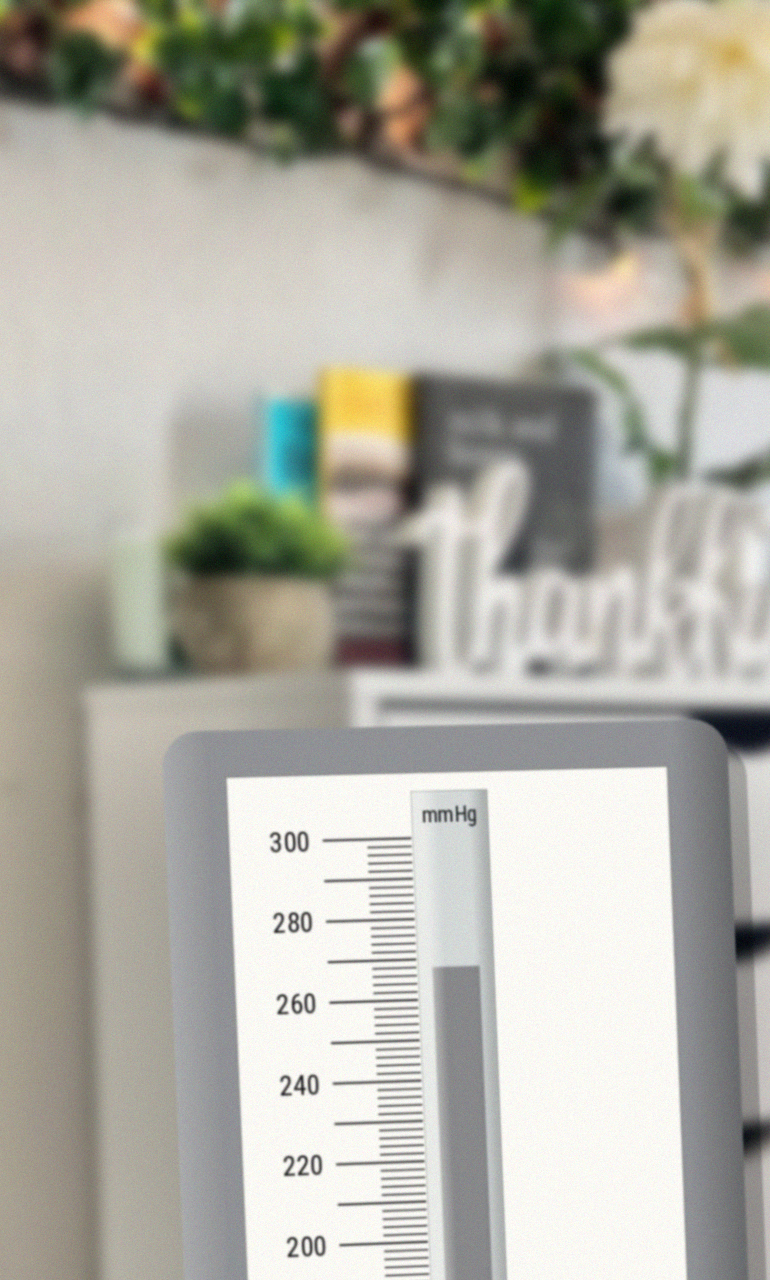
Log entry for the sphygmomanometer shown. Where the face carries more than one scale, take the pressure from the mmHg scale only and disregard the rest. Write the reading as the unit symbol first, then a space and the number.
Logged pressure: mmHg 268
